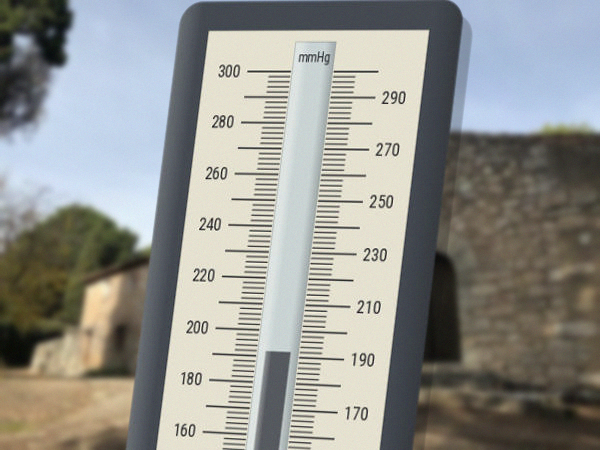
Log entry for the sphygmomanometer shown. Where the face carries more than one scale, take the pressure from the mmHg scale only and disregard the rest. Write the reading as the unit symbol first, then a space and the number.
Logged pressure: mmHg 192
